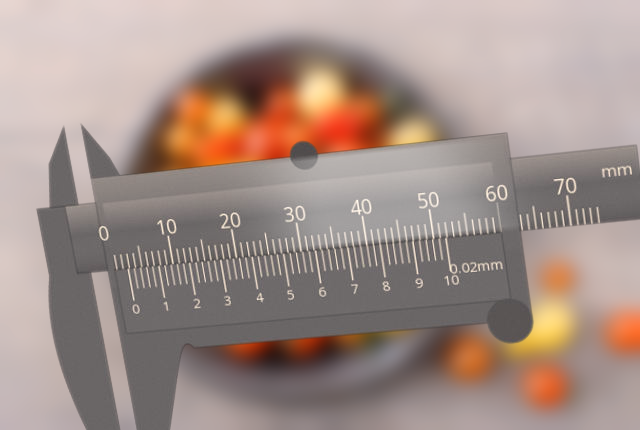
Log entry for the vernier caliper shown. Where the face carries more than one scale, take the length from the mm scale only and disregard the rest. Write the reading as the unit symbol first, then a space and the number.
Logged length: mm 2.8
